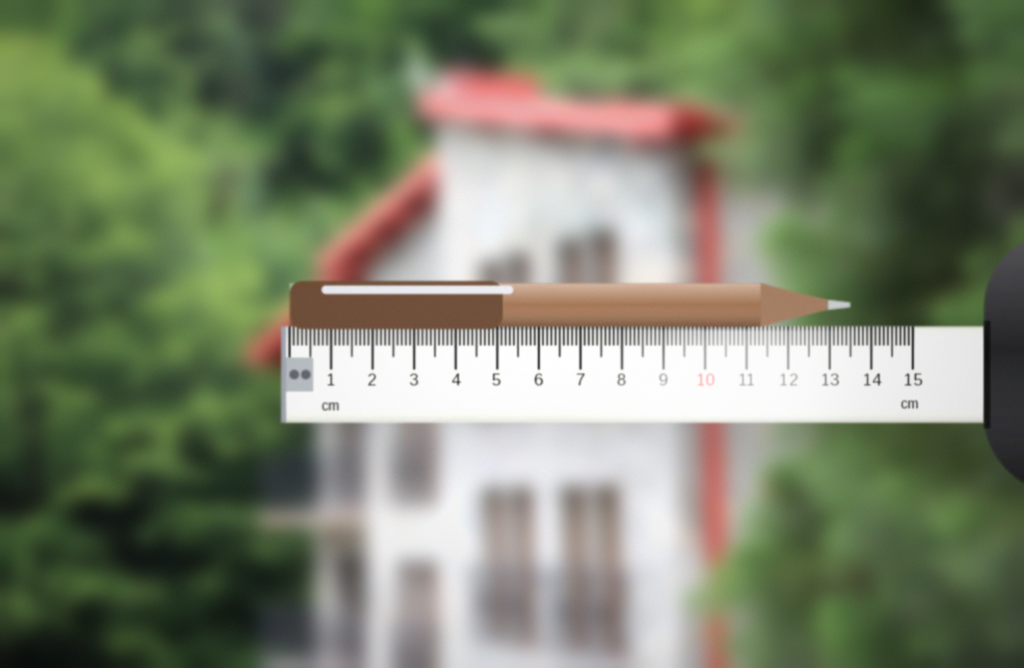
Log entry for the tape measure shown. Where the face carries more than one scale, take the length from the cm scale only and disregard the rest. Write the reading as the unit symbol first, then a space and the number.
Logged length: cm 13.5
